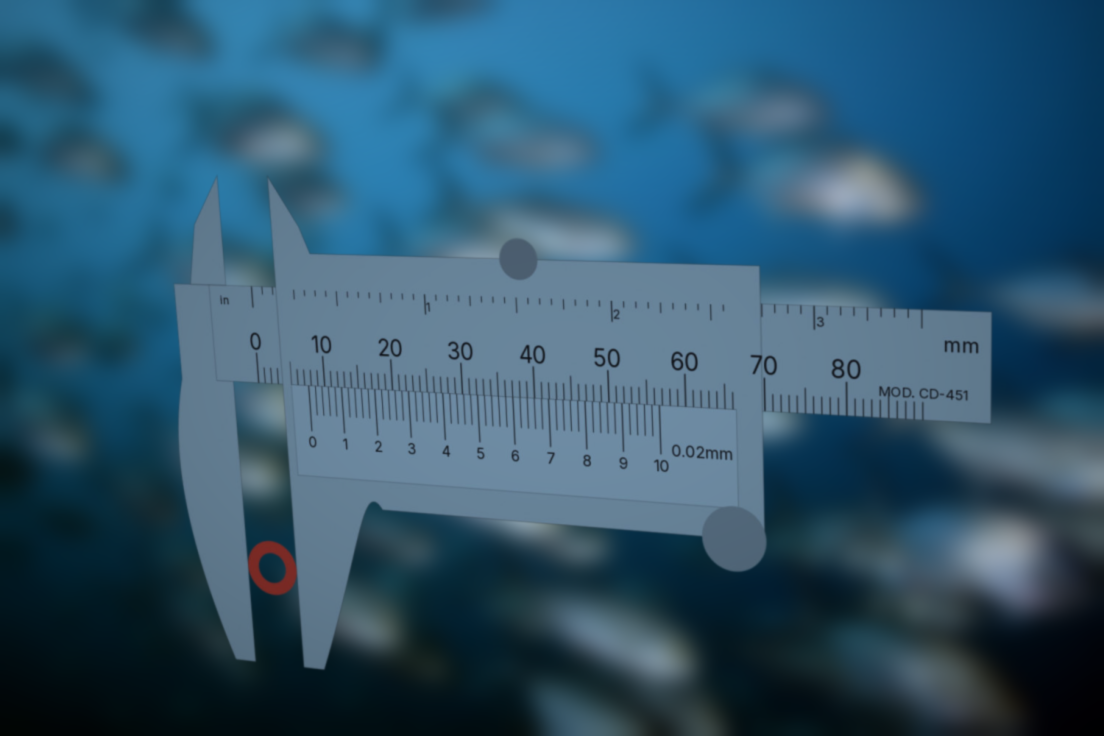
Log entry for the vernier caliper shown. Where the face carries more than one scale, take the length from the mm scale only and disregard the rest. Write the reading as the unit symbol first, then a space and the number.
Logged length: mm 7.6
